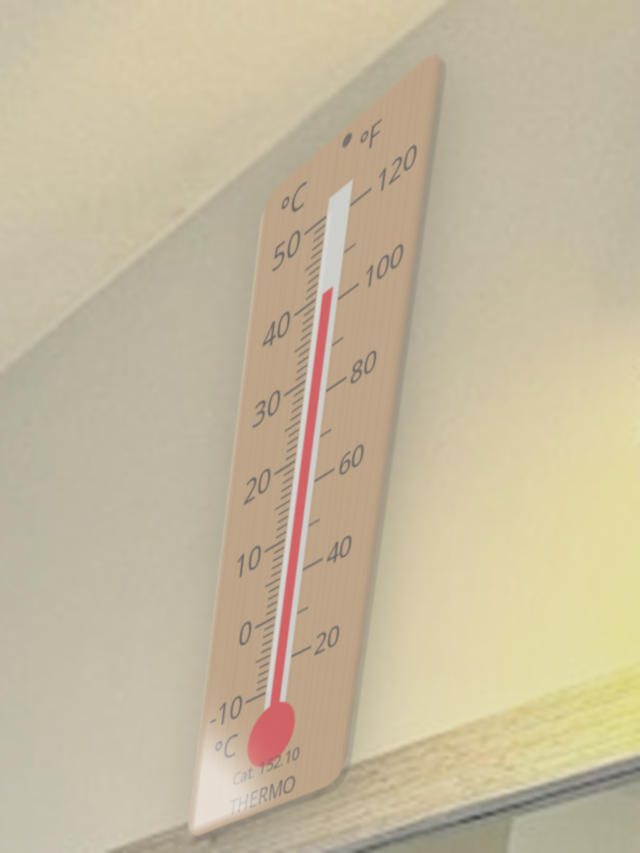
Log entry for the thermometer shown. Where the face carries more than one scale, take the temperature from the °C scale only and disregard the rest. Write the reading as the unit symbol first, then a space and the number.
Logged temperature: °C 40
